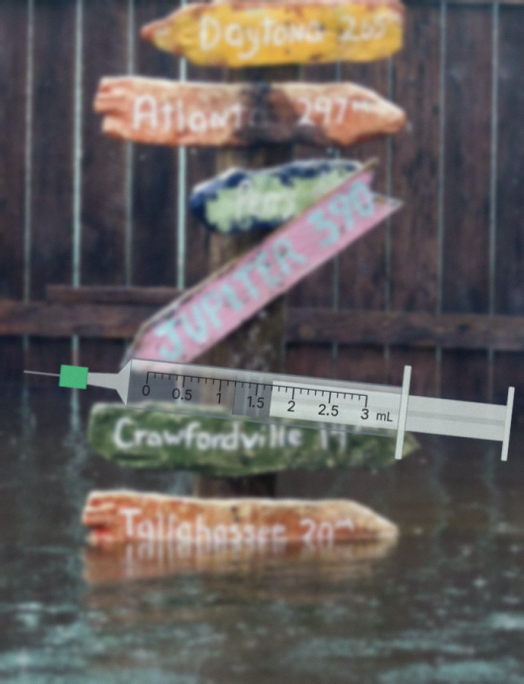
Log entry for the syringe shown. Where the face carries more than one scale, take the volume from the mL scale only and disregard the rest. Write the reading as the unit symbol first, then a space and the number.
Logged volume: mL 1.2
